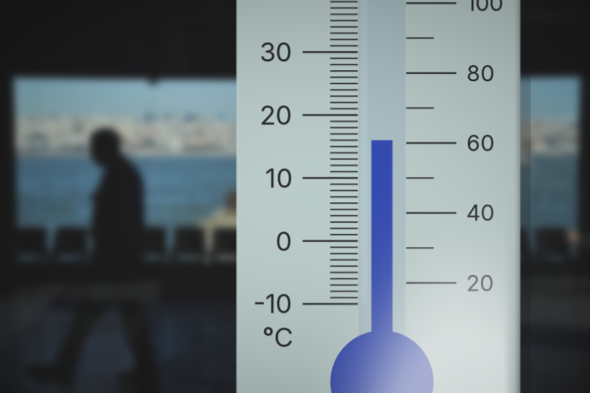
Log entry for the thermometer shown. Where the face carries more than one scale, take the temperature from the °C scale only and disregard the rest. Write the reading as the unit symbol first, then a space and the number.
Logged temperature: °C 16
